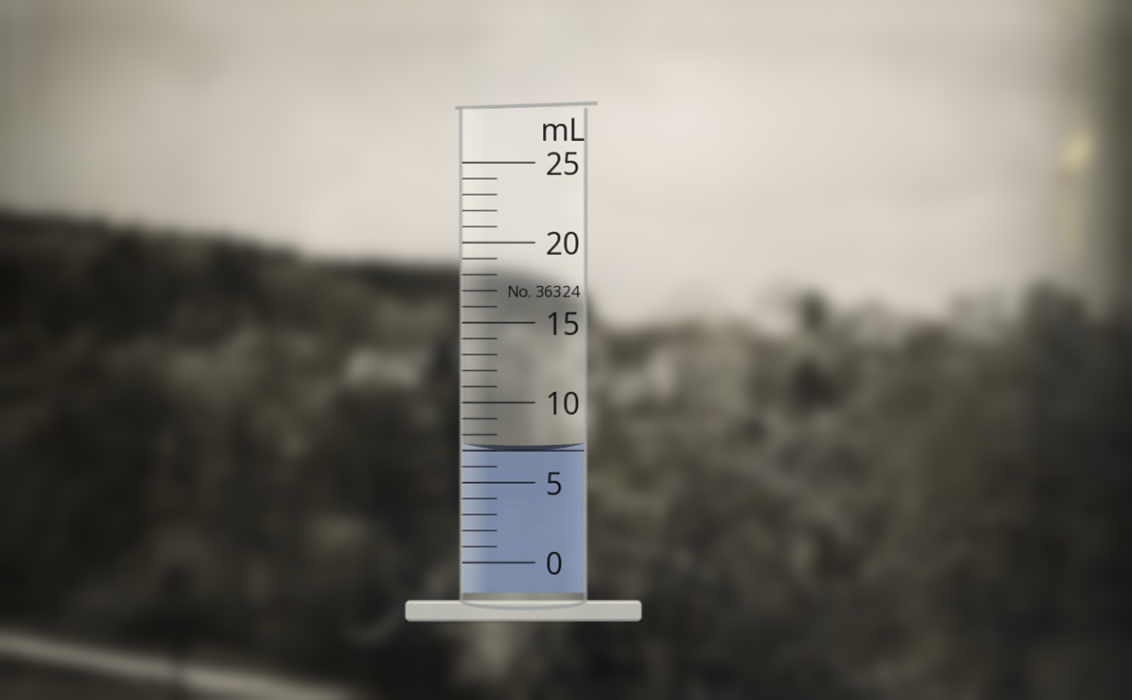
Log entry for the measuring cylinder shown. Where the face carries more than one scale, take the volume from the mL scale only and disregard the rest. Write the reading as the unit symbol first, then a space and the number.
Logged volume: mL 7
